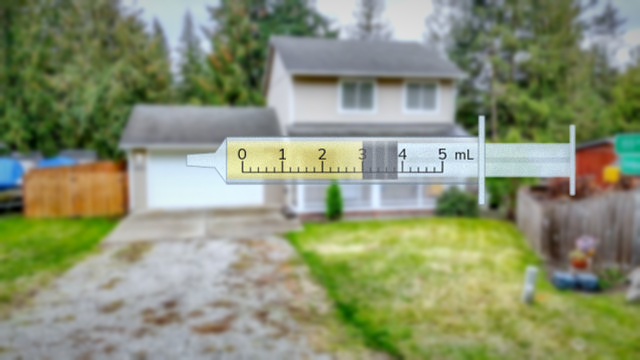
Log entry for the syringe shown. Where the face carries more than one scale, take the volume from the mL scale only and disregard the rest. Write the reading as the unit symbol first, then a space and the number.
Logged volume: mL 3
